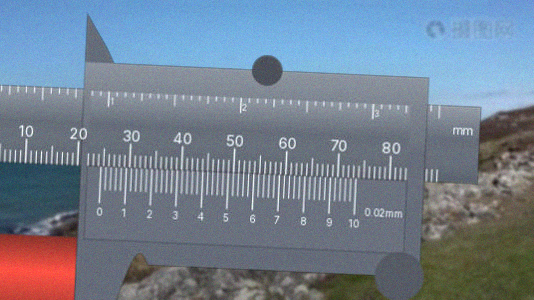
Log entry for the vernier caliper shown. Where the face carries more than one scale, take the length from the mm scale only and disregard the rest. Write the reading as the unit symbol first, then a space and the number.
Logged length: mm 24.5
